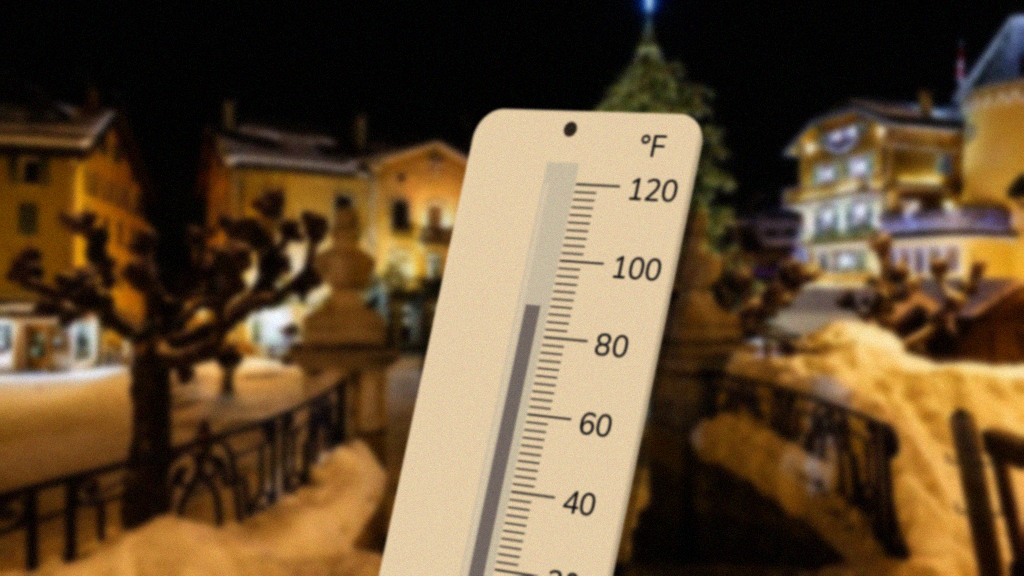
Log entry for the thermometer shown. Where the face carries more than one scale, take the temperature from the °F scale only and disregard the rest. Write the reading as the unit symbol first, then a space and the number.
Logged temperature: °F 88
